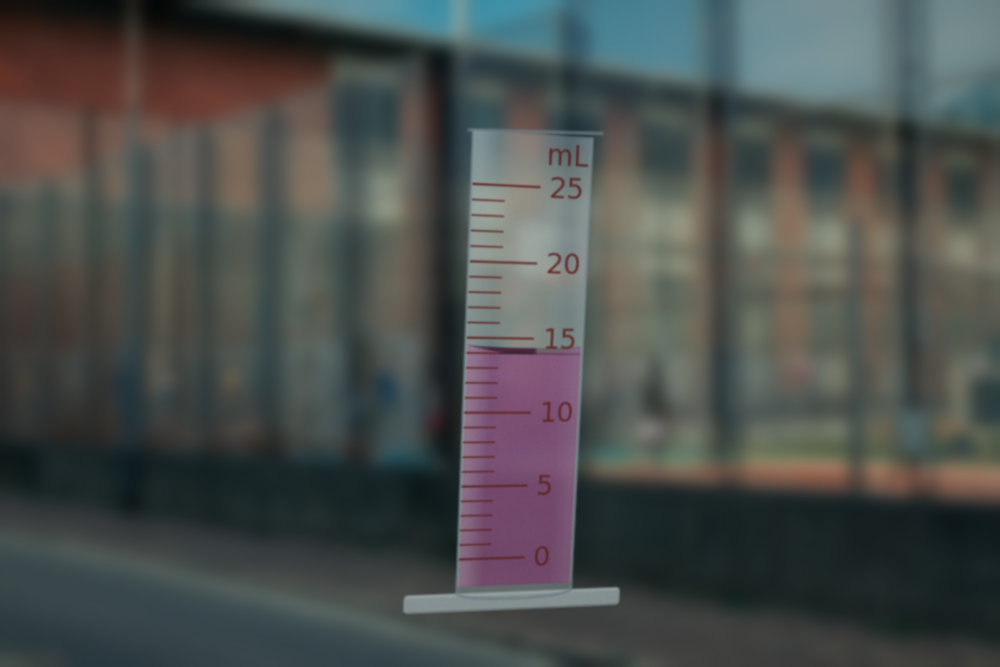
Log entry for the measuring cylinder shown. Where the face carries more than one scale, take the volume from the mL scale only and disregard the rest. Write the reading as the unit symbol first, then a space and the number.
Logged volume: mL 14
